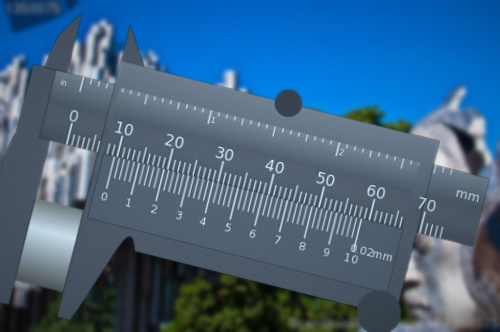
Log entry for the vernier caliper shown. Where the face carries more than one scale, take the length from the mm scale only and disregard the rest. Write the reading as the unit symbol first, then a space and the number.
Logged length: mm 9.5
